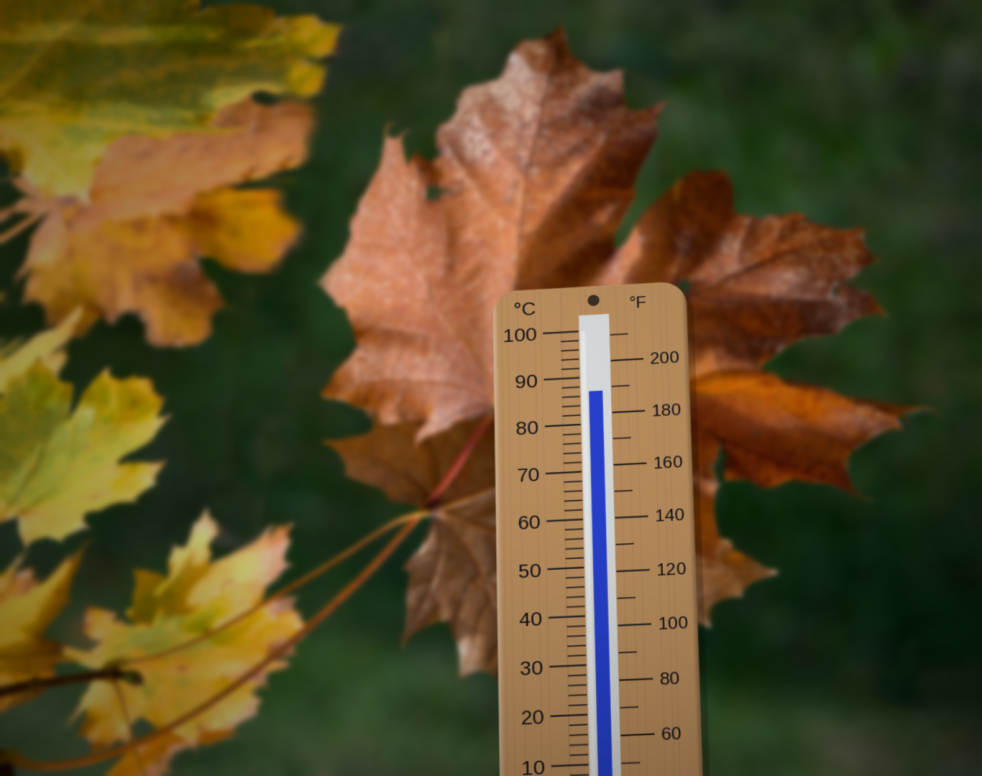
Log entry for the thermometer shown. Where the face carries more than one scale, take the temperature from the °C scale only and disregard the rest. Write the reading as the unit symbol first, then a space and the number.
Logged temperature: °C 87
